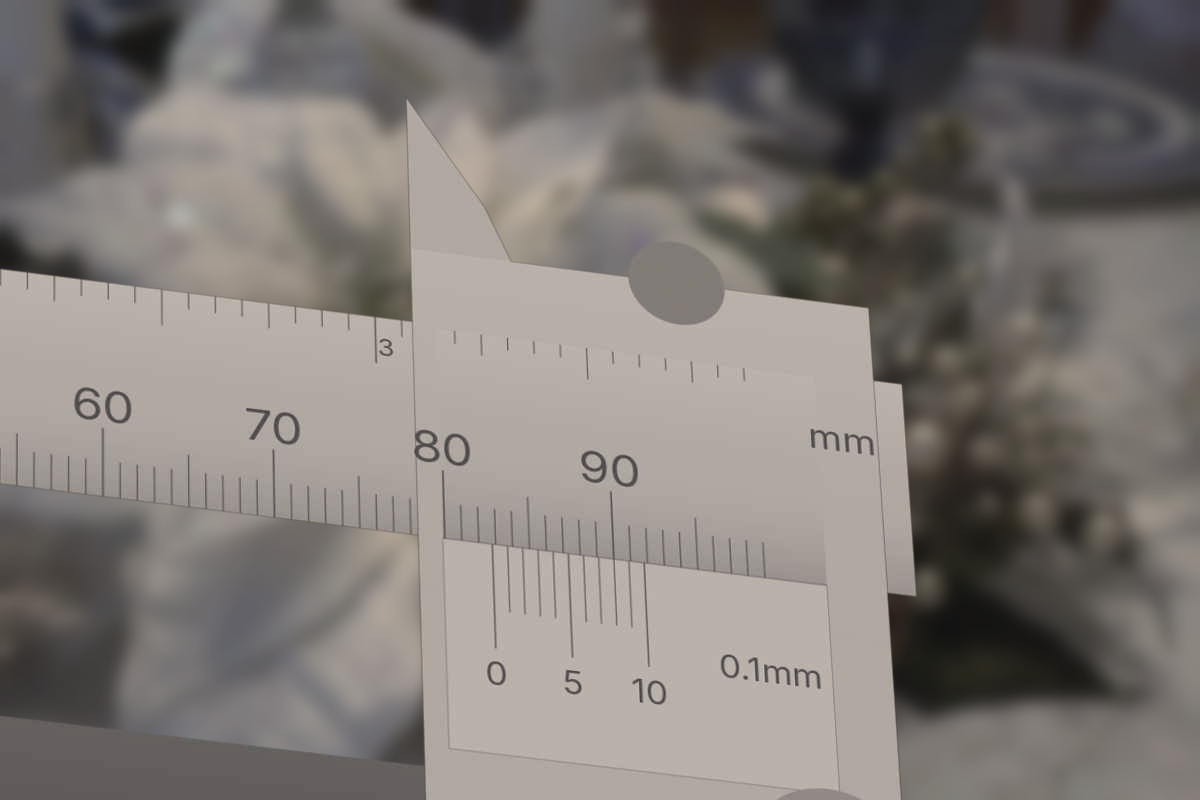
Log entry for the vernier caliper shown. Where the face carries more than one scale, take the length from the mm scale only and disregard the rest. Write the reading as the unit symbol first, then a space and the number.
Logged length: mm 82.8
